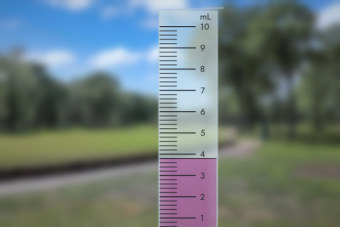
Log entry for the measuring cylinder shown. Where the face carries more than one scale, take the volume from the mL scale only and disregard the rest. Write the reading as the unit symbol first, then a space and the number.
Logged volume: mL 3.8
